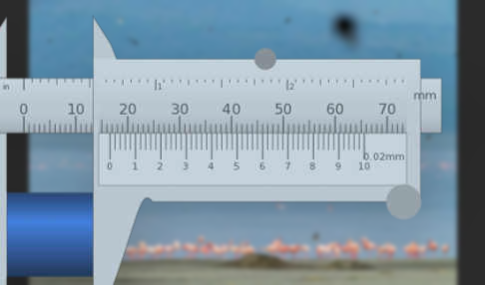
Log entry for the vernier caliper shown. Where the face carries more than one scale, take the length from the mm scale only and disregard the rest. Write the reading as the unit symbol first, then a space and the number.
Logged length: mm 16.6
